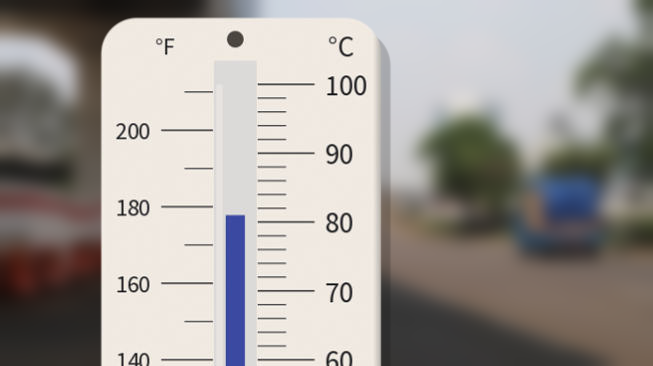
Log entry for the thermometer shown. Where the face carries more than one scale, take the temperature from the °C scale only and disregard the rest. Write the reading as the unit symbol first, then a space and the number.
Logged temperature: °C 81
